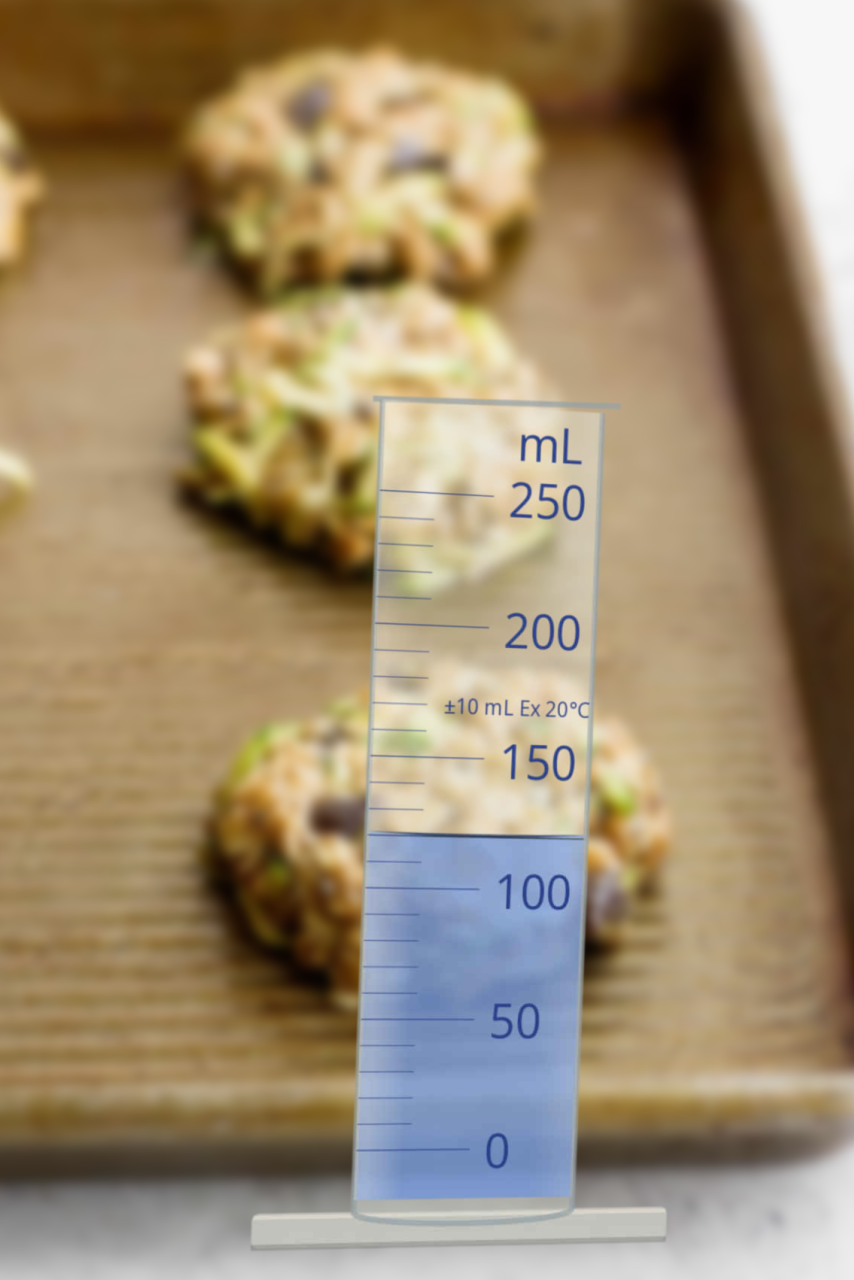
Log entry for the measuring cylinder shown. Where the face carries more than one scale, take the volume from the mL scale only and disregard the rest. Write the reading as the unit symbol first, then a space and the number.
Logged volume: mL 120
